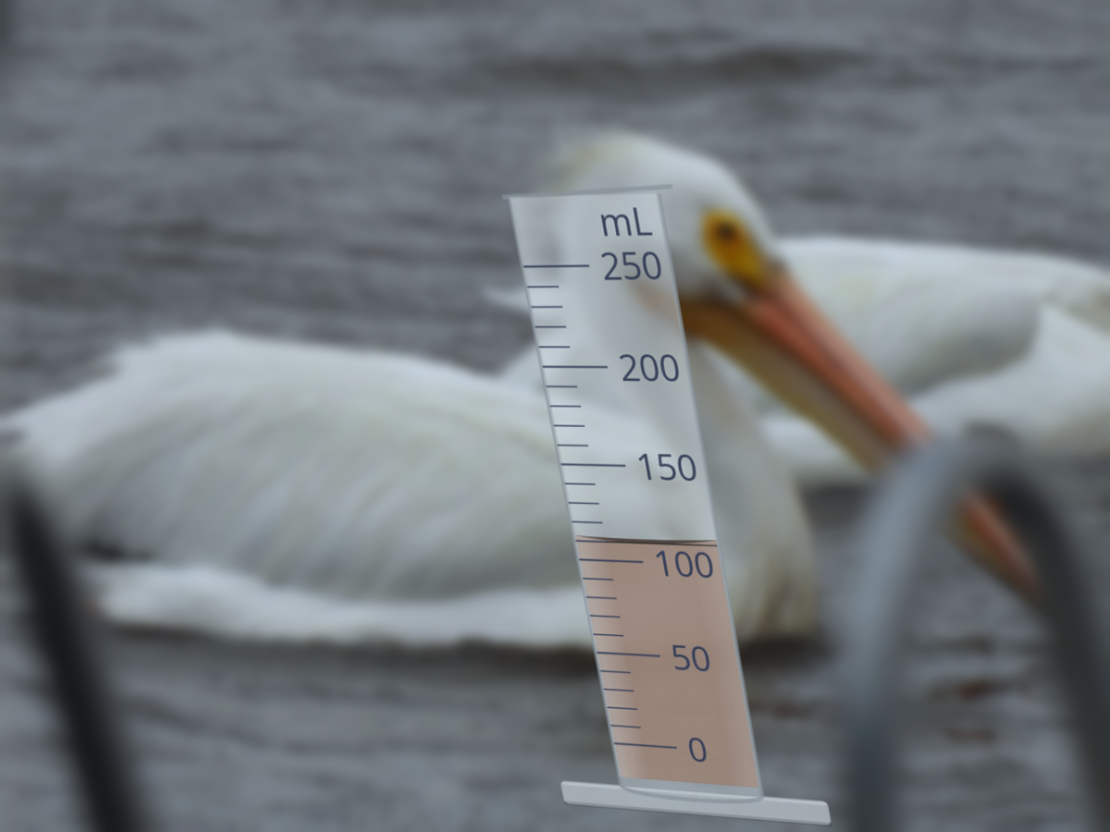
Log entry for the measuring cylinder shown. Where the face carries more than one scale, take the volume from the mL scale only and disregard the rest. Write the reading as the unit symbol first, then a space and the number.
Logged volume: mL 110
